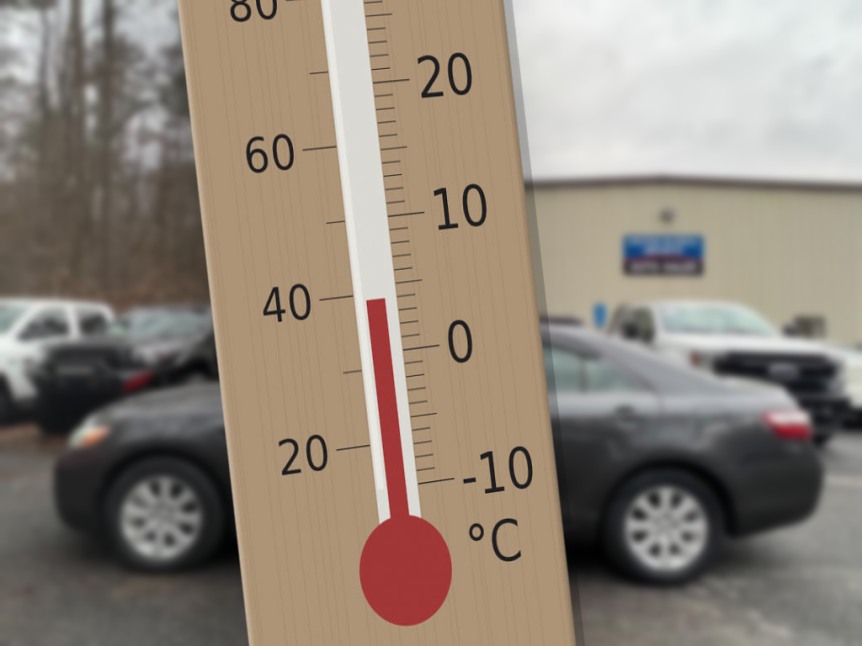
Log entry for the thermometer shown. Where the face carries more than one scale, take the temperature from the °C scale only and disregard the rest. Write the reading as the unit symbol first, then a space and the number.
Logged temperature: °C 4
